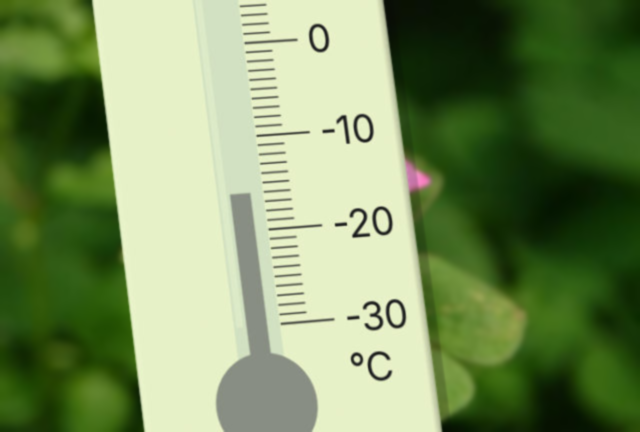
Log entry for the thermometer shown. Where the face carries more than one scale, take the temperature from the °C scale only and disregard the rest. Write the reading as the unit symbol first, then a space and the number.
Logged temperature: °C -16
